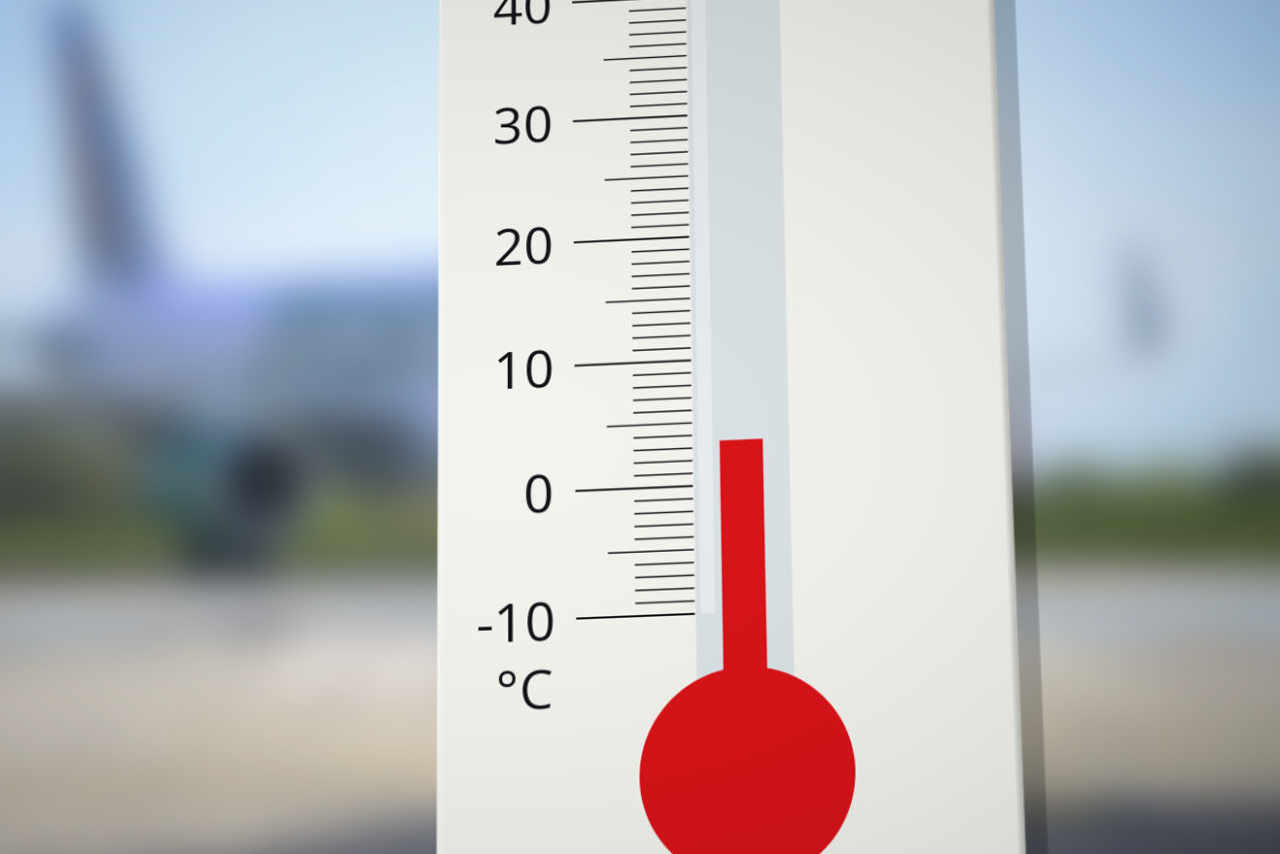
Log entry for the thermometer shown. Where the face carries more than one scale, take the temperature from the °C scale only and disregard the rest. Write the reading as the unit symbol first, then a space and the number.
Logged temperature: °C 3.5
